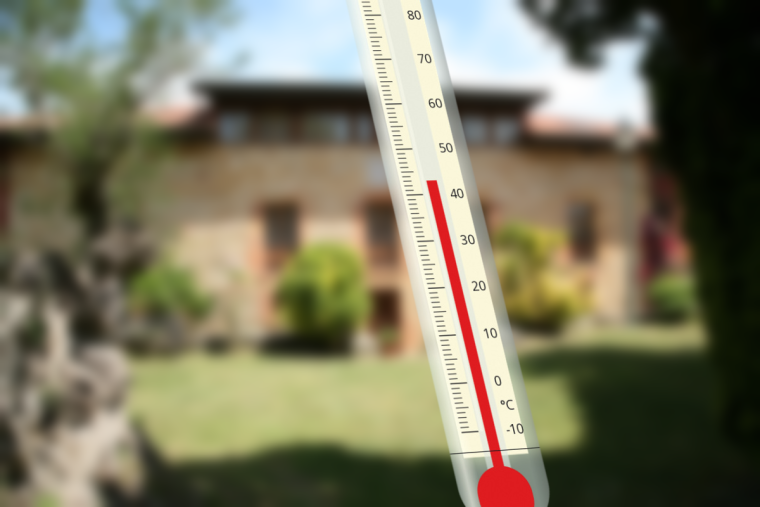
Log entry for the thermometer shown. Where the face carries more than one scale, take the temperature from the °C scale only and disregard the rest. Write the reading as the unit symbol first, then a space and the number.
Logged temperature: °C 43
